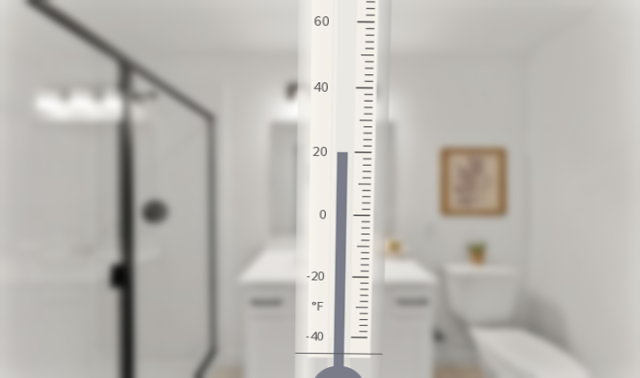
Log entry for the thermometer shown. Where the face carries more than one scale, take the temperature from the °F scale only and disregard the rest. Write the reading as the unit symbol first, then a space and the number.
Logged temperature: °F 20
